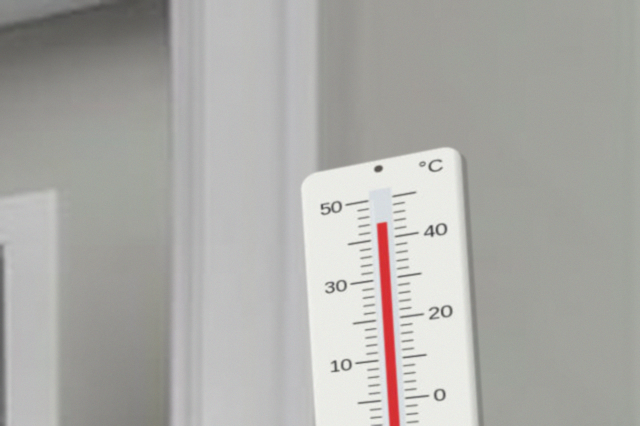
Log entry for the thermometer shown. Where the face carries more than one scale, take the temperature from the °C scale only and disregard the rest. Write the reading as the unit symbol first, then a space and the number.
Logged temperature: °C 44
